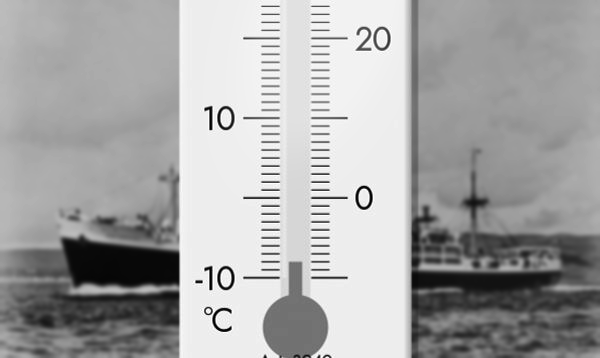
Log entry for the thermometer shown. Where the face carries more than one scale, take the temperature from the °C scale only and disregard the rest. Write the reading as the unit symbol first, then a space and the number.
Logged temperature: °C -8
